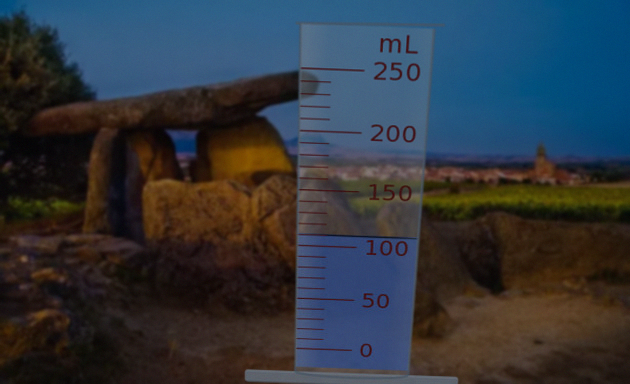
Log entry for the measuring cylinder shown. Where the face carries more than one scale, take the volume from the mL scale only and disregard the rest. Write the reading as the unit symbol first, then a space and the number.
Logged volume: mL 110
